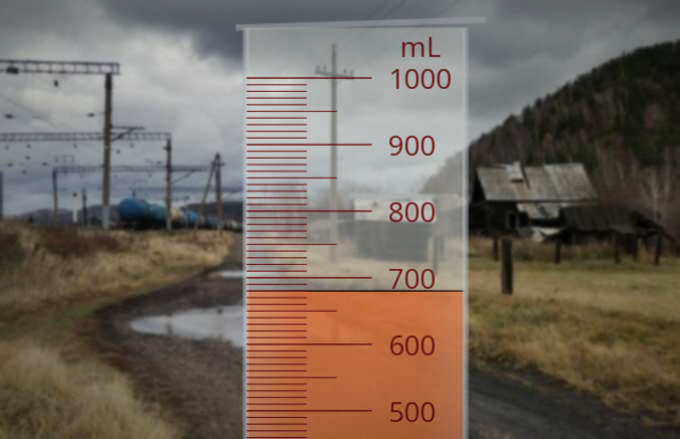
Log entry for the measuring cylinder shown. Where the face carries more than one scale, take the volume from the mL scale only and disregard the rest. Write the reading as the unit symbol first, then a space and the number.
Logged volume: mL 680
